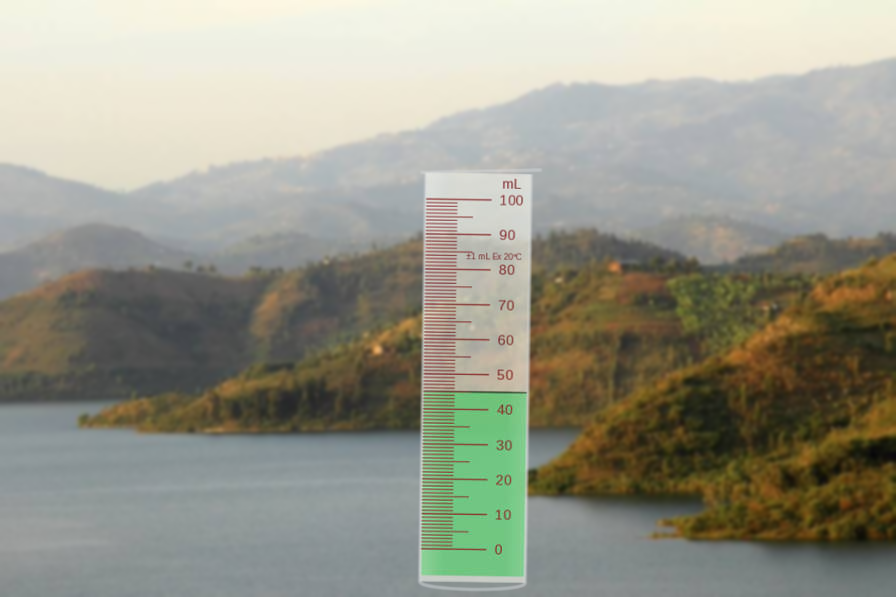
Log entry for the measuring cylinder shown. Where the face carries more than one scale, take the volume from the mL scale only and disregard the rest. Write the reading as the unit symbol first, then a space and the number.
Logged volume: mL 45
